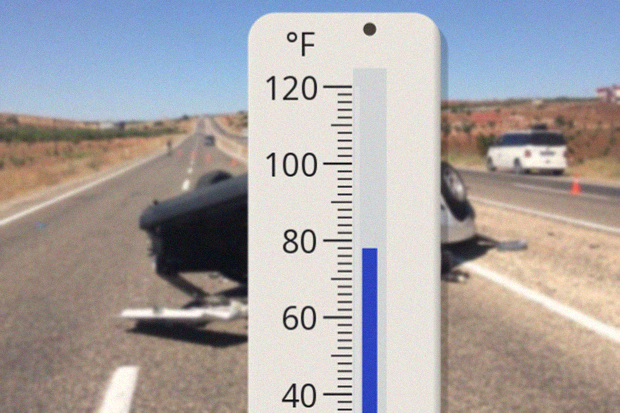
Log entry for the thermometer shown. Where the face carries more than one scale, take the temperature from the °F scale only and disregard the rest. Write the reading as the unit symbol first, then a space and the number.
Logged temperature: °F 78
